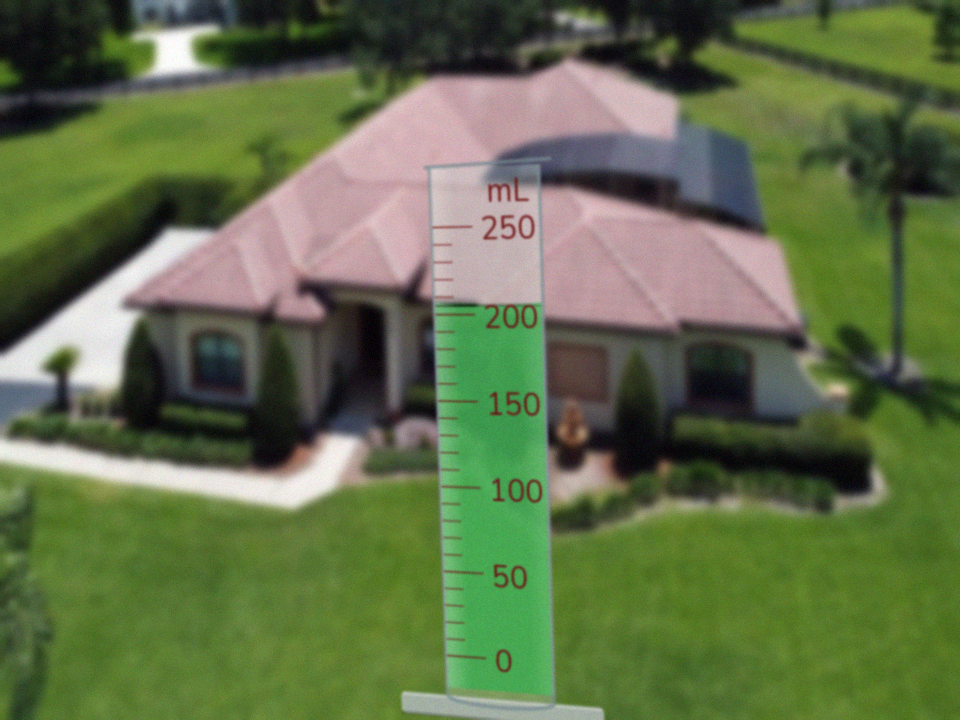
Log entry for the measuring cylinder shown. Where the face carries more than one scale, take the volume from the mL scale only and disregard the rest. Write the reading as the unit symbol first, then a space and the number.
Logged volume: mL 205
